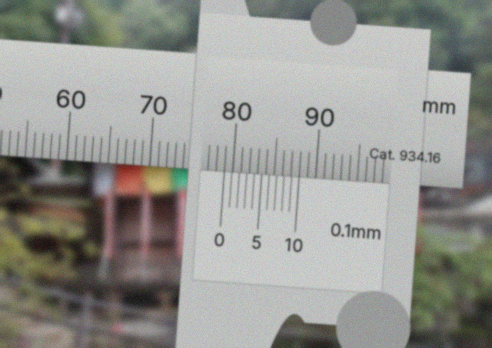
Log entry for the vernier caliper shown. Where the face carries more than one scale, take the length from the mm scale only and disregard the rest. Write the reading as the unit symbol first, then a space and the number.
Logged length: mm 79.0
